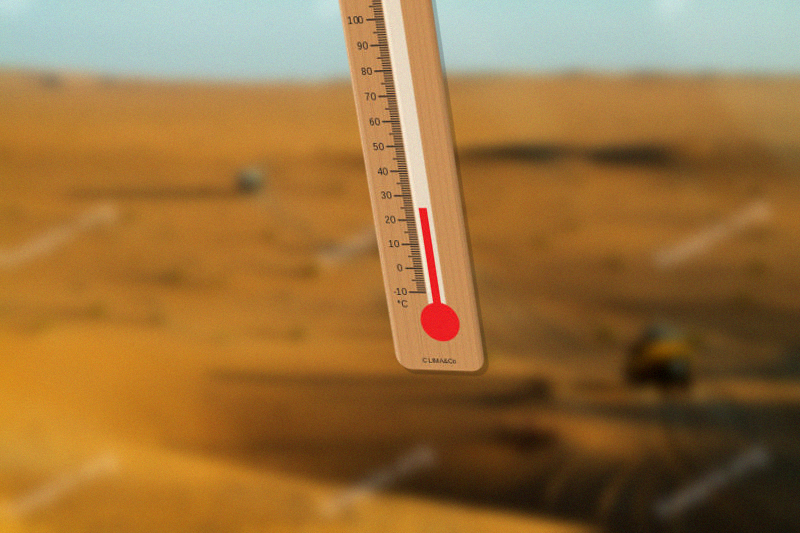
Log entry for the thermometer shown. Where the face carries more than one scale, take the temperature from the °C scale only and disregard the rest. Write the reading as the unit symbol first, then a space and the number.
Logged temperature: °C 25
